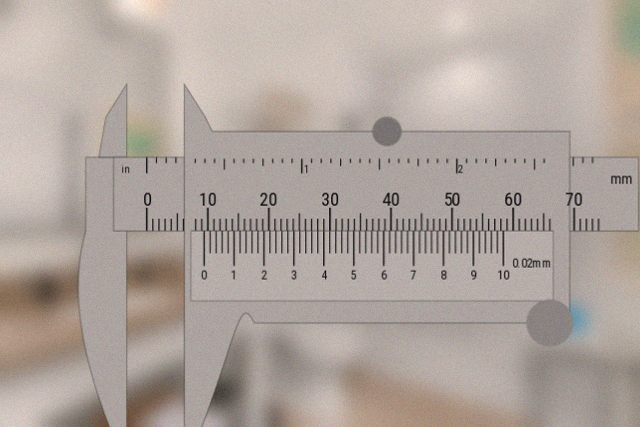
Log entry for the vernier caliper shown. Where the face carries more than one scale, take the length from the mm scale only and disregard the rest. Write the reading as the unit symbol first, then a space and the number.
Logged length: mm 9.4
